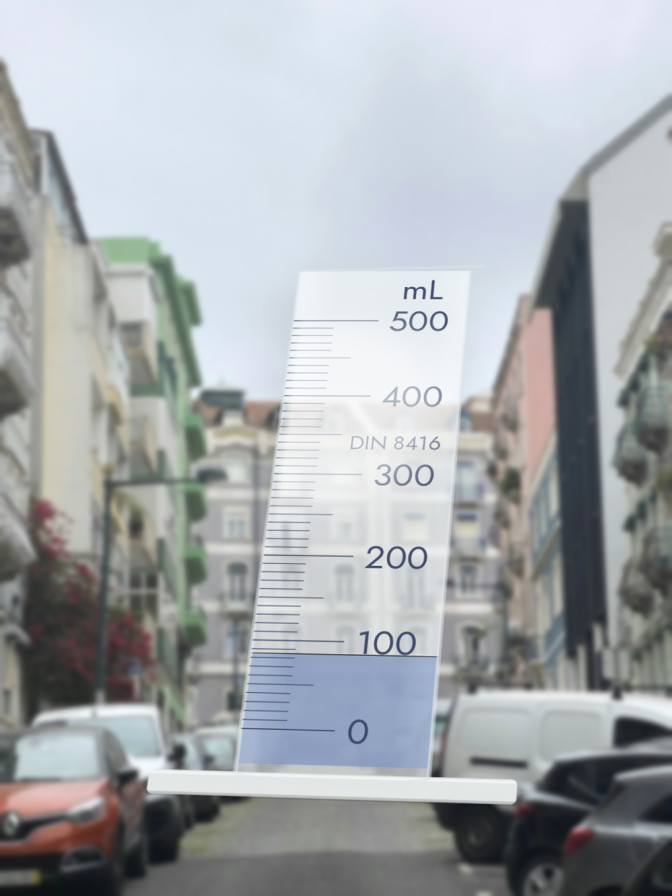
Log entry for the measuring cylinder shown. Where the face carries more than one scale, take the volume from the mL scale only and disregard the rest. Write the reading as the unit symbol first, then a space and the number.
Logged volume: mL 85
